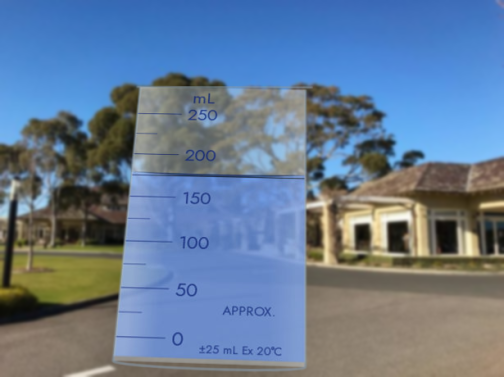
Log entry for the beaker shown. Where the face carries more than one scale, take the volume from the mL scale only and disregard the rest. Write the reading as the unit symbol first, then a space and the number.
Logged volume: mL 175
